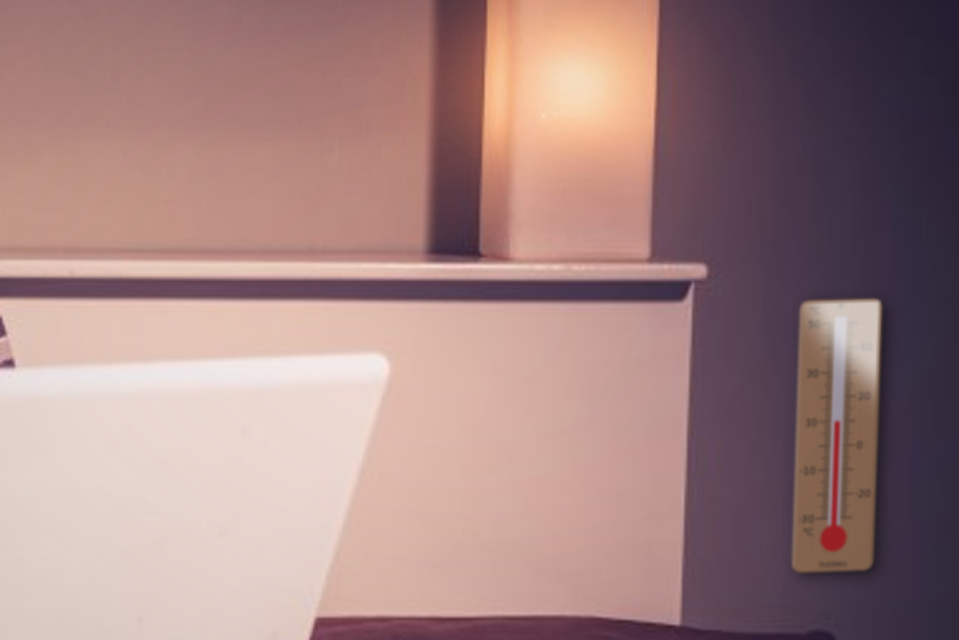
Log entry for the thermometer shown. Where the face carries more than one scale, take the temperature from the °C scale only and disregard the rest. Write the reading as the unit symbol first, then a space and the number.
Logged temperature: °C 10
